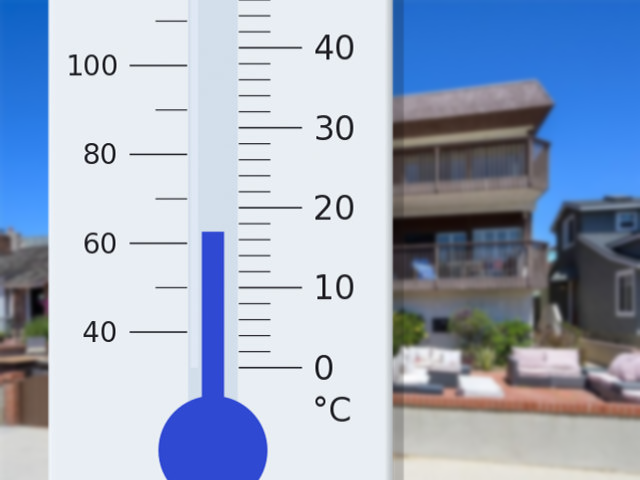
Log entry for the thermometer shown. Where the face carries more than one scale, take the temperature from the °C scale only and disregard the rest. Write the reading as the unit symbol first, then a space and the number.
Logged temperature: °C 17
